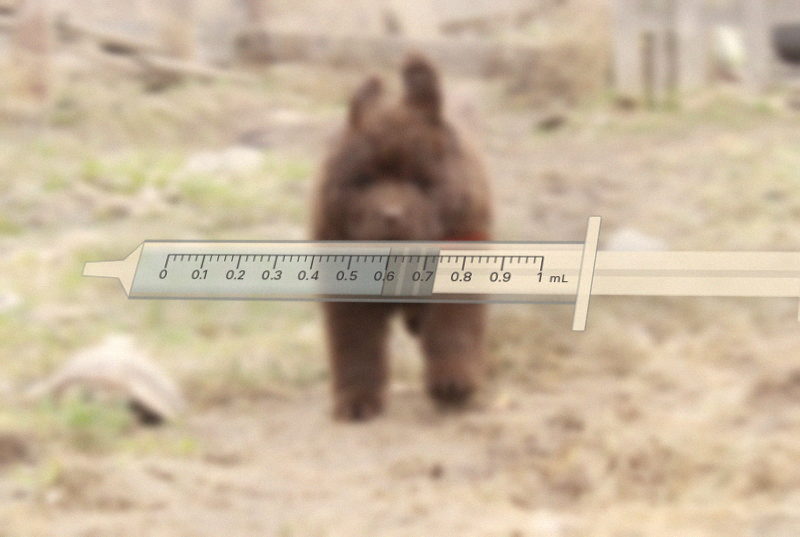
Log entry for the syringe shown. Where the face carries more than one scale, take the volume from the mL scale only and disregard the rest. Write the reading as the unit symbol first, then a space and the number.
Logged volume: mL 0.6
